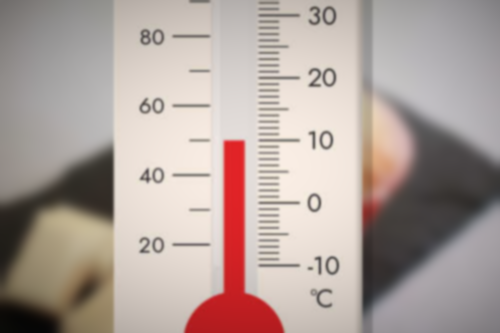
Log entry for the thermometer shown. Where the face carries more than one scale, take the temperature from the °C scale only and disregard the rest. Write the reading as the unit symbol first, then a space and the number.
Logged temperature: °C 10
